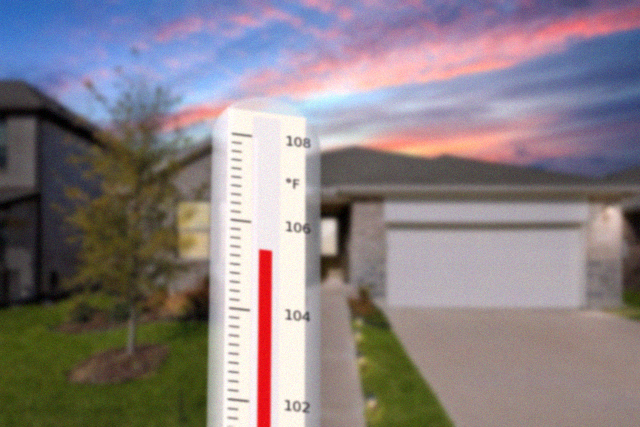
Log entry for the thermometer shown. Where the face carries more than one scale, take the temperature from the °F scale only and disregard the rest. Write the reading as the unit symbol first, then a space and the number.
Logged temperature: °F 105.4
